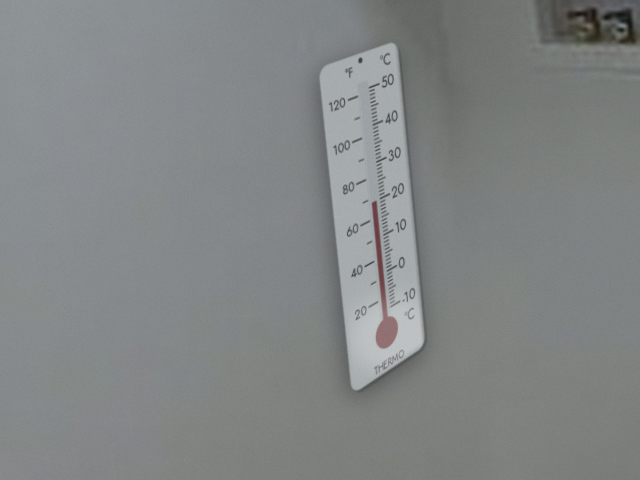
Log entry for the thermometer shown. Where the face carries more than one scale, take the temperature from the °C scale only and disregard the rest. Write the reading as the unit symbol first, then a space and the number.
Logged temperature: °C 20
